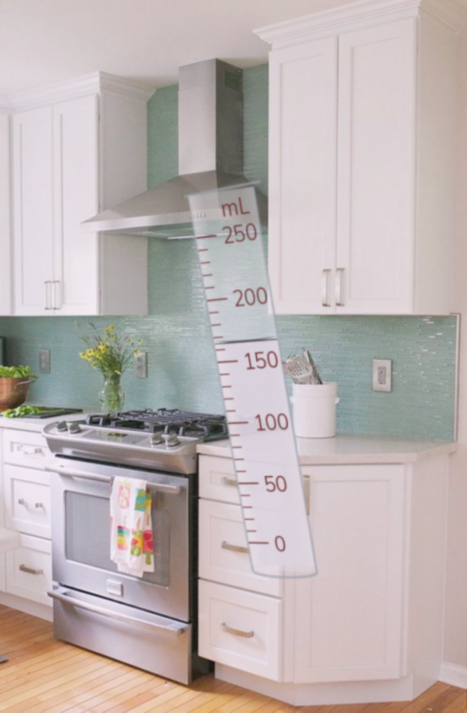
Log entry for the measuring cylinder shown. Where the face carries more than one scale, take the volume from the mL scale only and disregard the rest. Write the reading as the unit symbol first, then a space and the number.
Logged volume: mL 165
